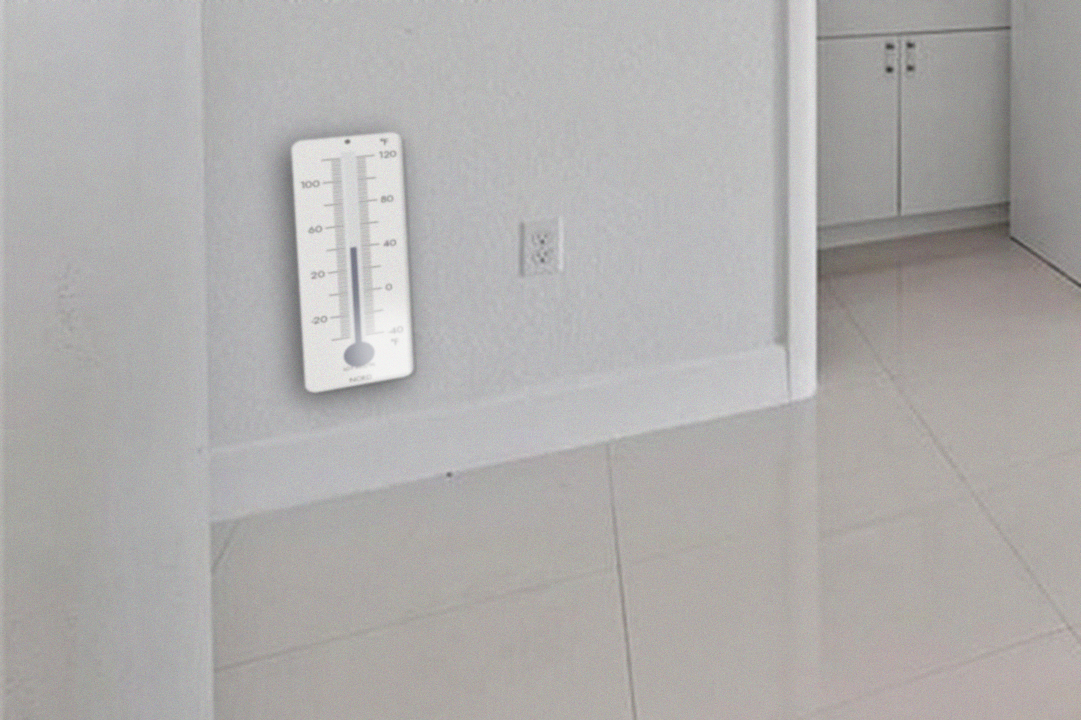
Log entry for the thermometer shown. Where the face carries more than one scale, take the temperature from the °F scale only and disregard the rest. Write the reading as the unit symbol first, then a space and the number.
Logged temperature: °F 40
